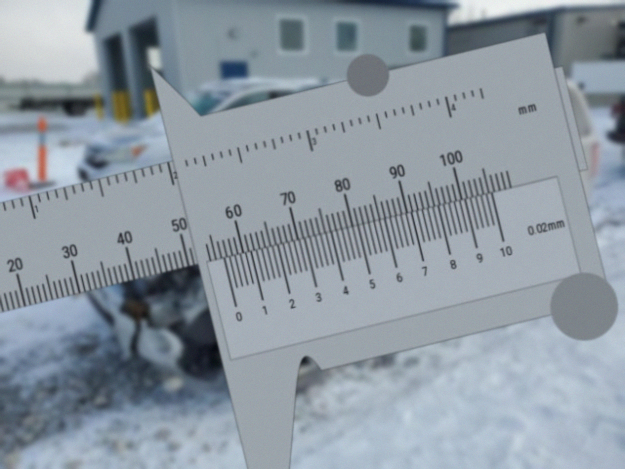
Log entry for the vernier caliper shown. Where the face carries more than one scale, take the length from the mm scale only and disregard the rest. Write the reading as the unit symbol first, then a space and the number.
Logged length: mm 56.5
